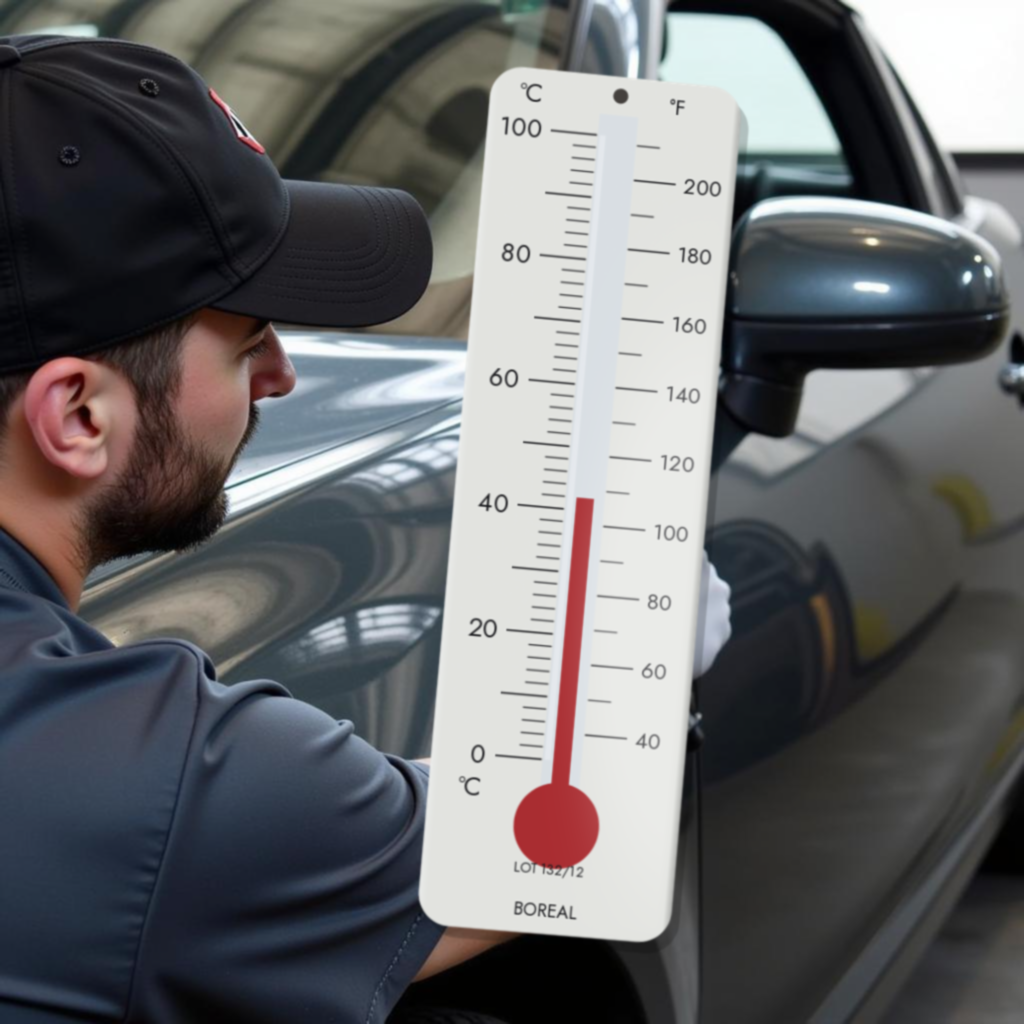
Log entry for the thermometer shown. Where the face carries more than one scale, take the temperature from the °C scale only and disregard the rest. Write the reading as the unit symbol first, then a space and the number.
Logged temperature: °C 42
